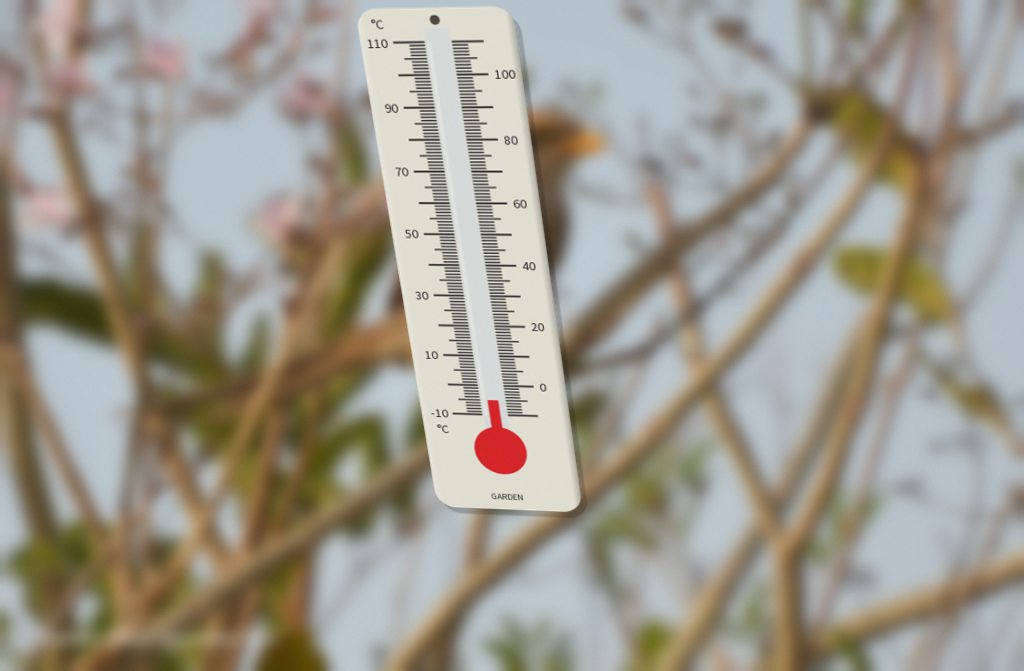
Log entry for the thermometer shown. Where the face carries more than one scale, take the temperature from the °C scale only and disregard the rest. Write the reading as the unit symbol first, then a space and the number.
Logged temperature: °C -5
